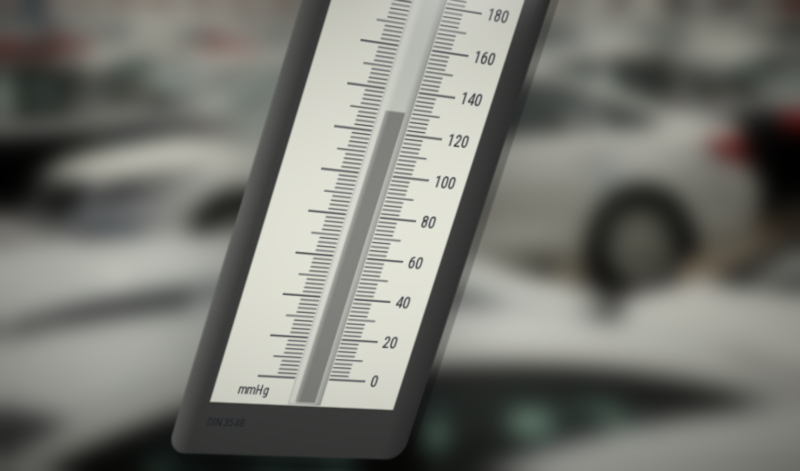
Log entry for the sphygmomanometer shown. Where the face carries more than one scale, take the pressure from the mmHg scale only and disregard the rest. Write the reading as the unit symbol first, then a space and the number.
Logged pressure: mmHg 130
